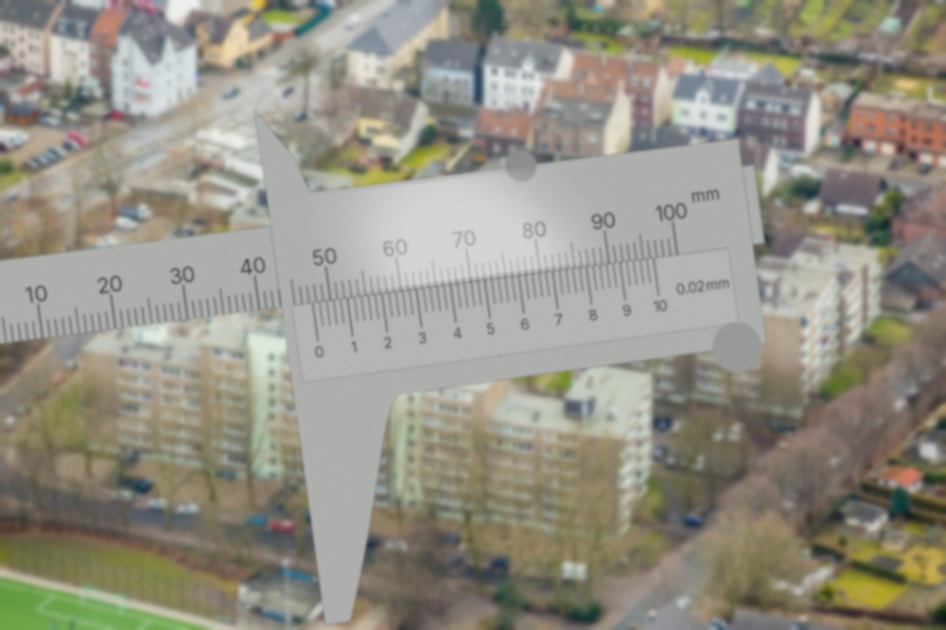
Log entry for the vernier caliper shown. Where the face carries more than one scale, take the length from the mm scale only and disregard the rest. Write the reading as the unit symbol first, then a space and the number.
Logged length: mm 47.5
